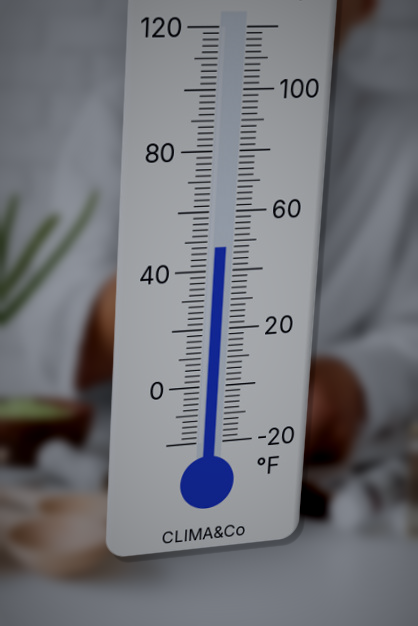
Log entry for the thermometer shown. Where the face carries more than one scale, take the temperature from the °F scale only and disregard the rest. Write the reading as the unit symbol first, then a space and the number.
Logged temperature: °F 48
